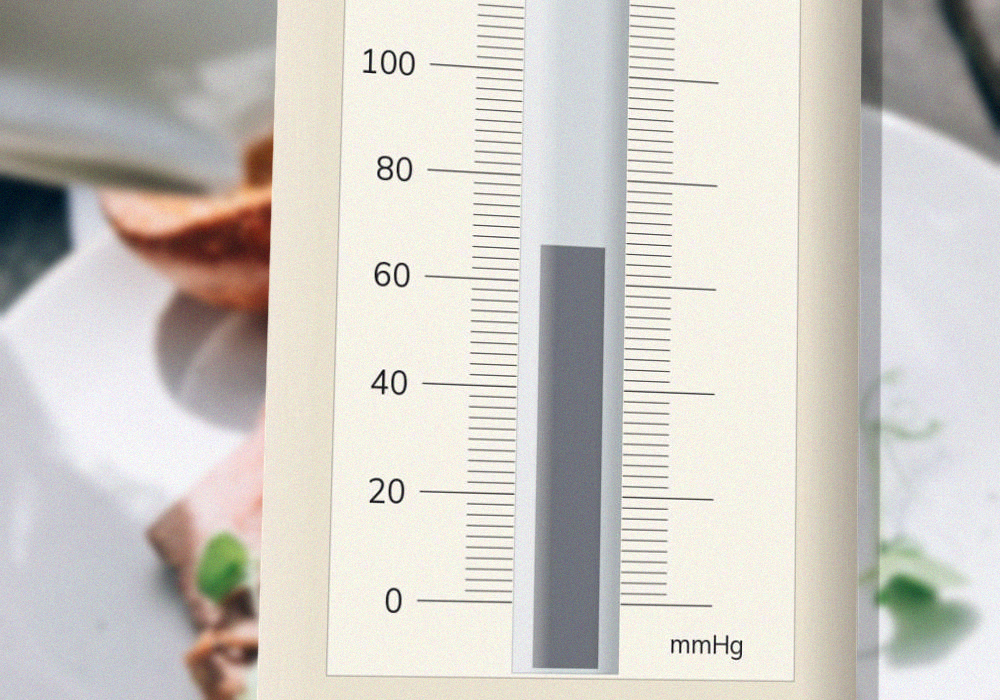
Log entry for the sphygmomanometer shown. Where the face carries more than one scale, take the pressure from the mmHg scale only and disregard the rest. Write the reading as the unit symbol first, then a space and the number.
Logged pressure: mmHg 67
